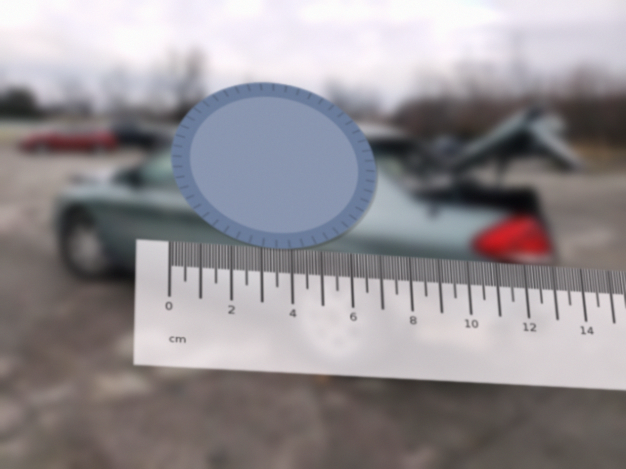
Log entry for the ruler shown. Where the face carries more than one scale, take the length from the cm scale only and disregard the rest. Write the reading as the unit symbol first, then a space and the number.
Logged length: cm 7
